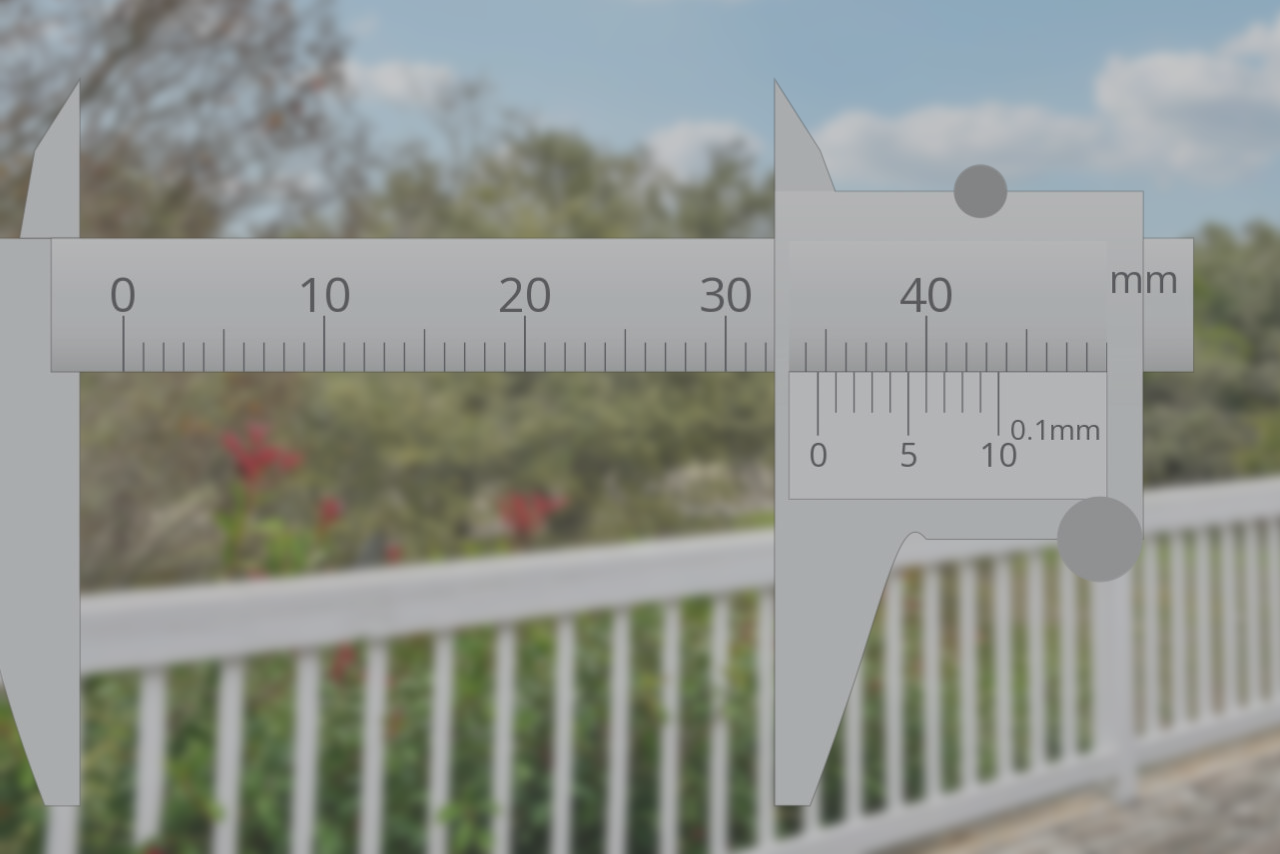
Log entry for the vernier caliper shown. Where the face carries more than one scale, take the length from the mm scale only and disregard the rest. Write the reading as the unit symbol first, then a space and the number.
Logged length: mm 34.6
